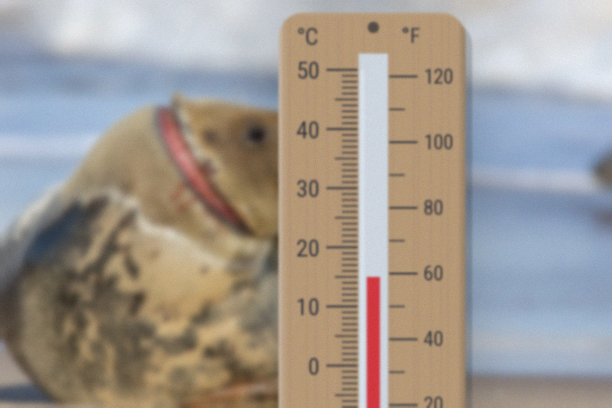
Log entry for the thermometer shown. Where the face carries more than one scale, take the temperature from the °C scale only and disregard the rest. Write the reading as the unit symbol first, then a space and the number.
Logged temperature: °C 15
